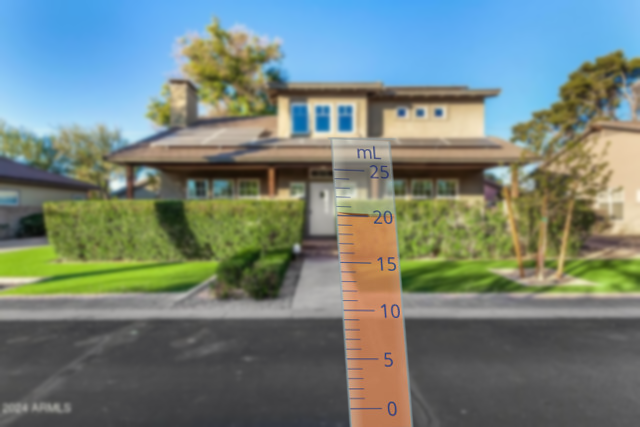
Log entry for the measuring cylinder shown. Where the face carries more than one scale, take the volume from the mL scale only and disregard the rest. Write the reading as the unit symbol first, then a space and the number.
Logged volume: mL 20
